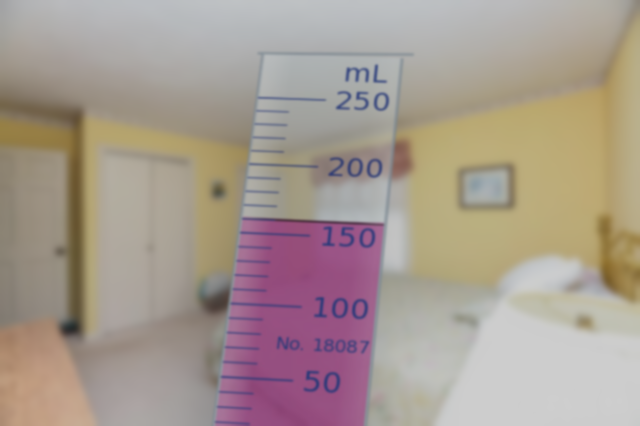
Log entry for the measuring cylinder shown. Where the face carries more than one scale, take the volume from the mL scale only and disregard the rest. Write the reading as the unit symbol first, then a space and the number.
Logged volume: mL 160
